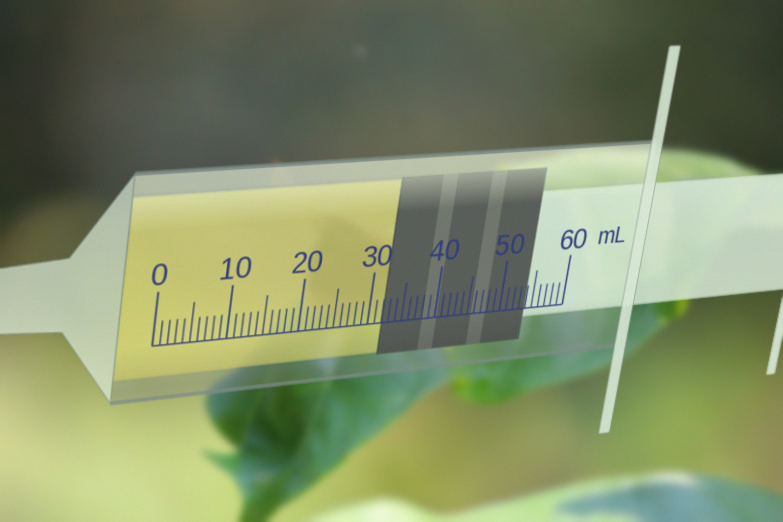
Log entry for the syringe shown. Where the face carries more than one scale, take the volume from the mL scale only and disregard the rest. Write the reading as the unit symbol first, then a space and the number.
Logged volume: mL 32
